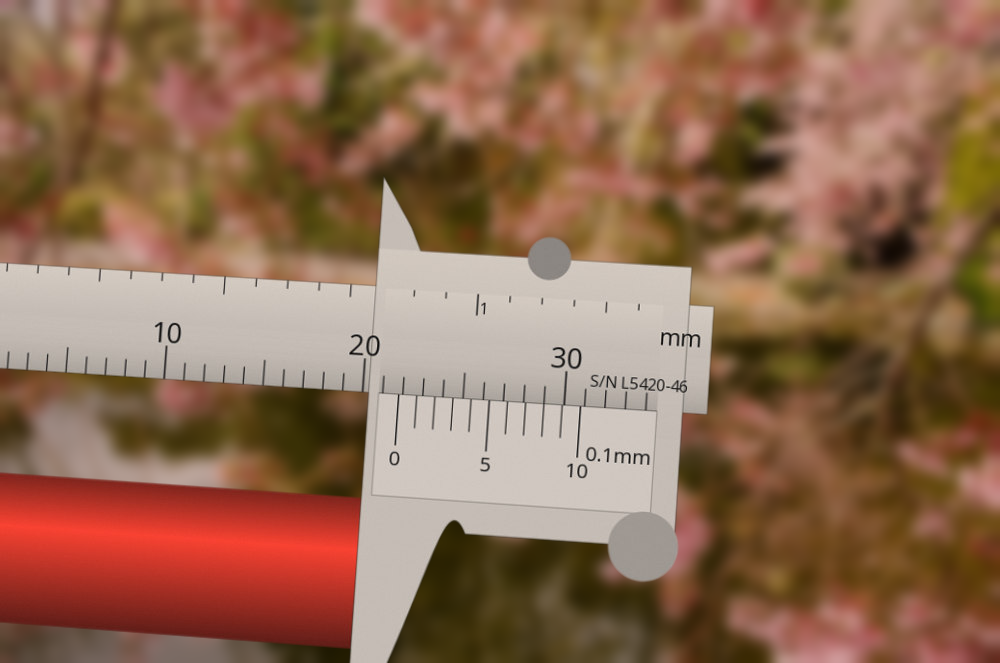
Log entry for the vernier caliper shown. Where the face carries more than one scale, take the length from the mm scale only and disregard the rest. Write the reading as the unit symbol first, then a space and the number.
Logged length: mm 21.8
